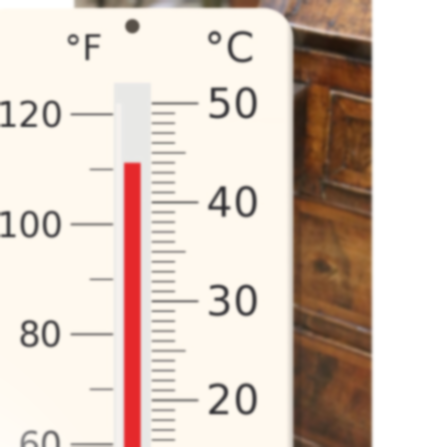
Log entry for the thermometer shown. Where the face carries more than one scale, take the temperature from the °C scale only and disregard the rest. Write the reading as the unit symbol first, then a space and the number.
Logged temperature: °C 44
